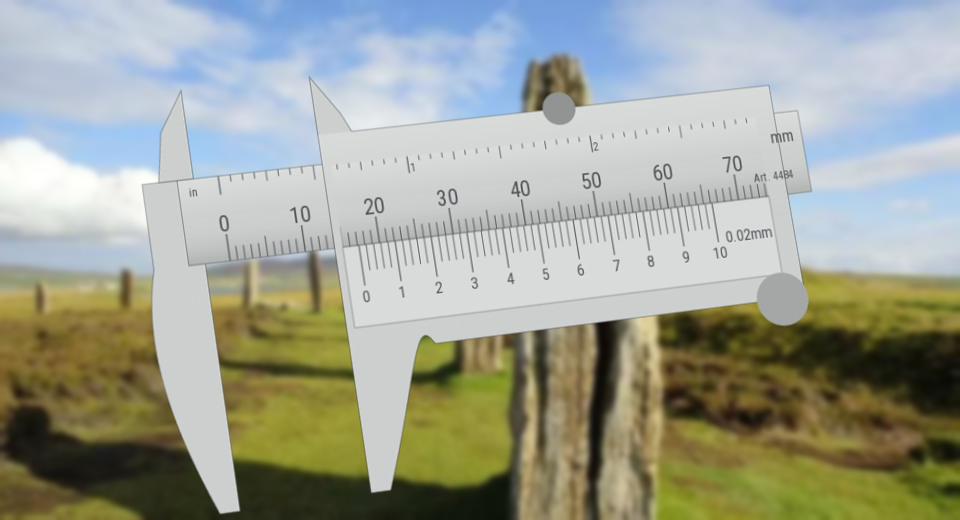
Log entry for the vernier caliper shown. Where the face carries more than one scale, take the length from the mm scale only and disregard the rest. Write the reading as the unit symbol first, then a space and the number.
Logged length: mm 17.2
